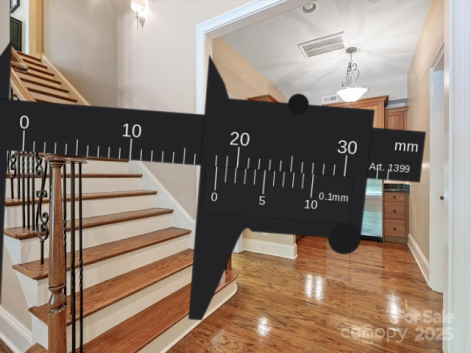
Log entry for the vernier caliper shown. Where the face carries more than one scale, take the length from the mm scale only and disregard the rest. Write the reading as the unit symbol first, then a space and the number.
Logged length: mm 18.1
